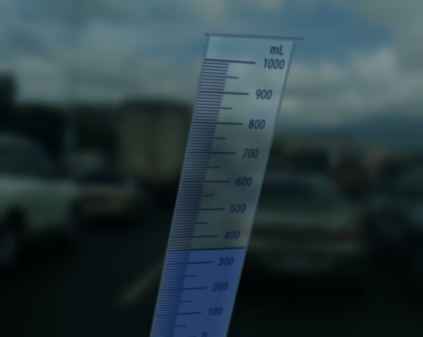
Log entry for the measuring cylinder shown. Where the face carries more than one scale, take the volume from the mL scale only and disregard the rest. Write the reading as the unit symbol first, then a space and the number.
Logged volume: mL 350
